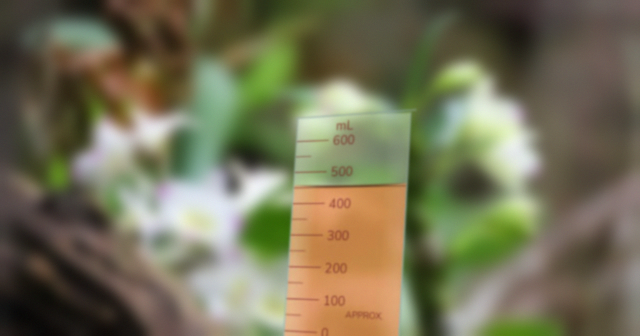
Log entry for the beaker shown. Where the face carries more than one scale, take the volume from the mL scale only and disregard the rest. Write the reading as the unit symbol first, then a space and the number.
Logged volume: mL 450
